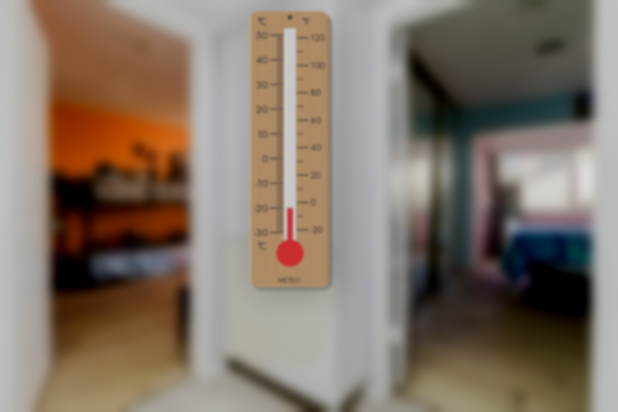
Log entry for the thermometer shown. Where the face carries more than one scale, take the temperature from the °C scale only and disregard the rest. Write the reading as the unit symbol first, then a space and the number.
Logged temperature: °C -20
